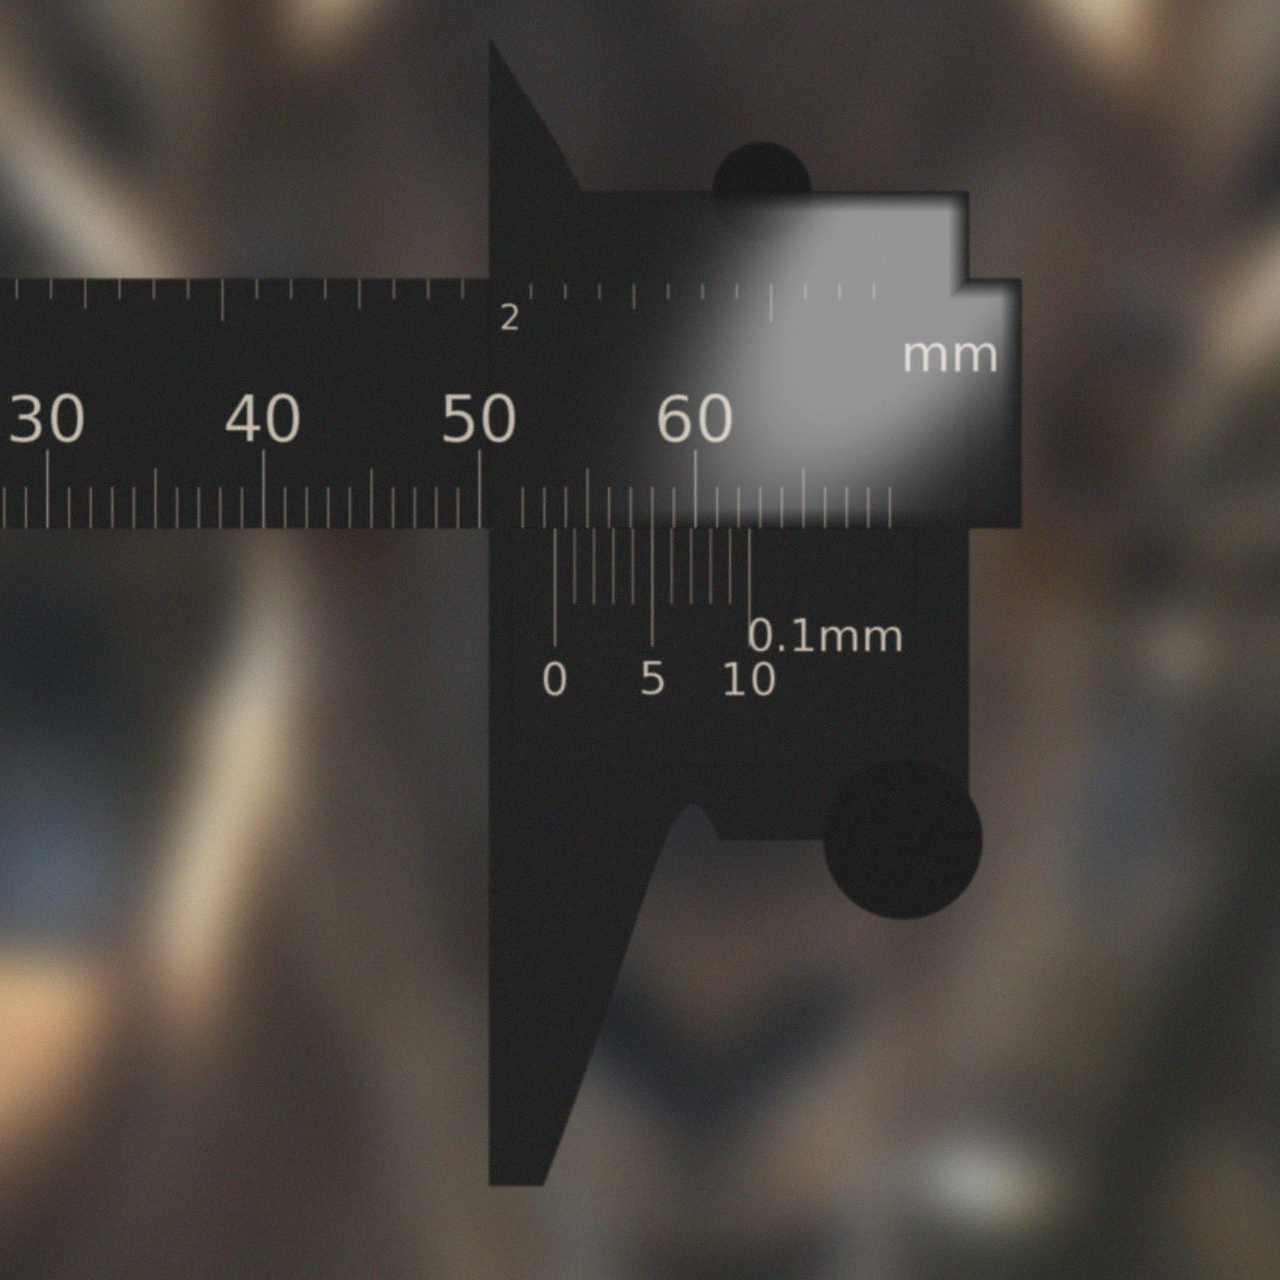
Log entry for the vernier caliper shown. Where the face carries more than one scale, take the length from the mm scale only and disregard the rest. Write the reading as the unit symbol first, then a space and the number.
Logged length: mm 53.5
